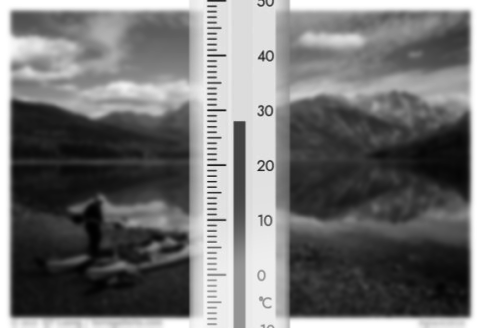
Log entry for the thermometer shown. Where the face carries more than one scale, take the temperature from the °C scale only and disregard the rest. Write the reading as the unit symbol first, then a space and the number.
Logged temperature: °C 28
